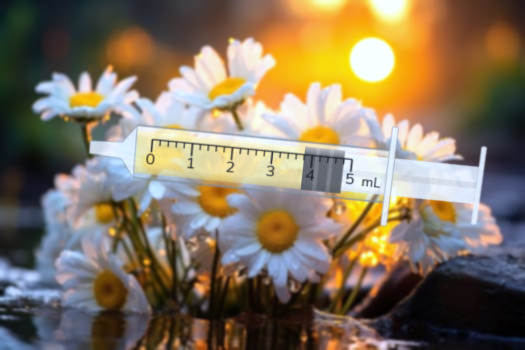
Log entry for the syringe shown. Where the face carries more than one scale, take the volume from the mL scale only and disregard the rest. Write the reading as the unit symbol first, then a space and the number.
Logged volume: mL 3.8
